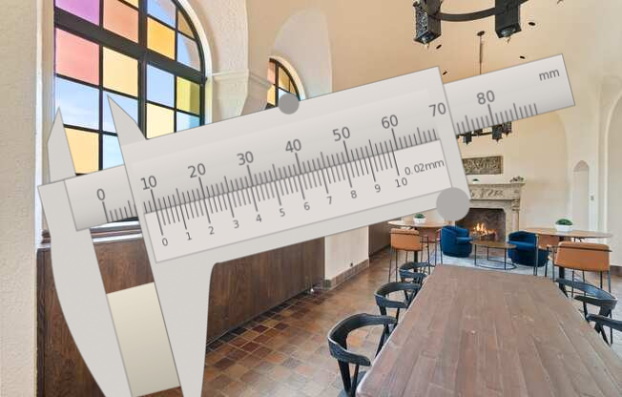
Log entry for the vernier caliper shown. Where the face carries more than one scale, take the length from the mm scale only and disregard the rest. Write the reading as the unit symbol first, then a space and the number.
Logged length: mm 10.0
